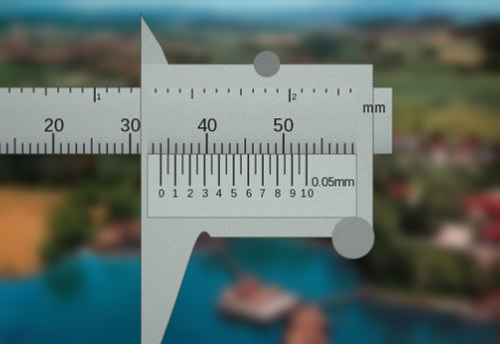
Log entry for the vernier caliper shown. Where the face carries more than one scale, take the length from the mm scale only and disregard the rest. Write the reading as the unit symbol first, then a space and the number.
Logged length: mm 34.0
